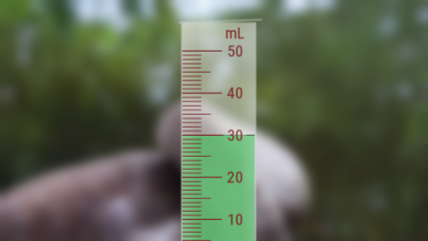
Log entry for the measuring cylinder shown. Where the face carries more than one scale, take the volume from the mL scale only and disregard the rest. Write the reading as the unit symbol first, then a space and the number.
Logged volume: mL 30
